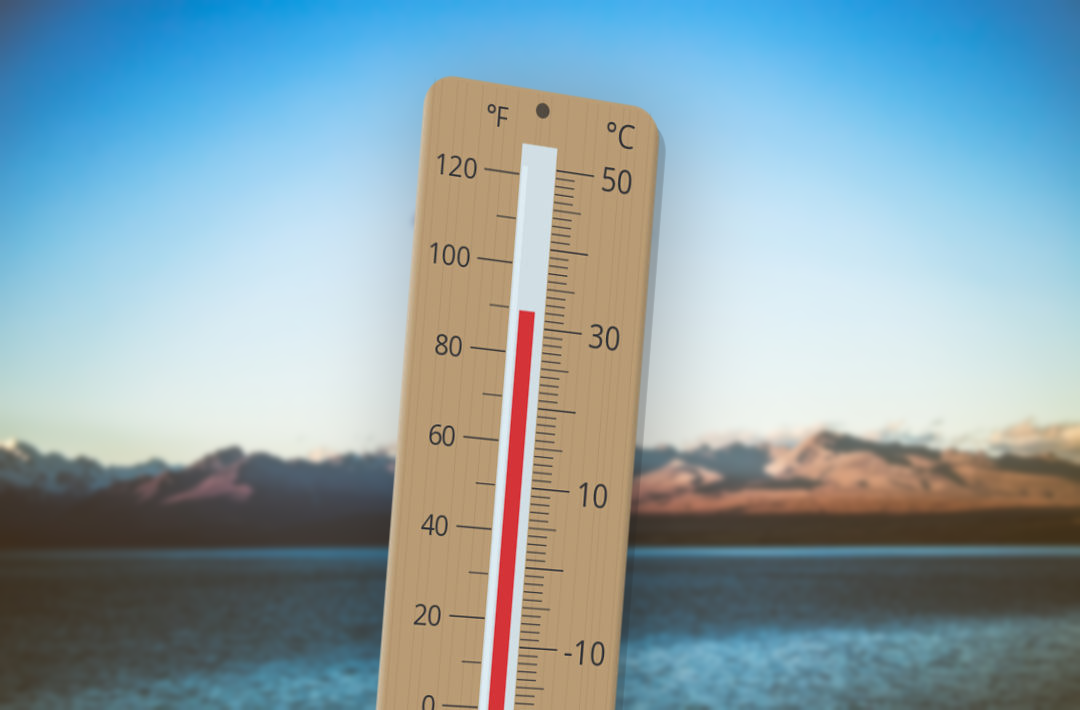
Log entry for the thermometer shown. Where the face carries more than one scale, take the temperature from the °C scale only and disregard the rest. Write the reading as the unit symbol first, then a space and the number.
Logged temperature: °C 32
